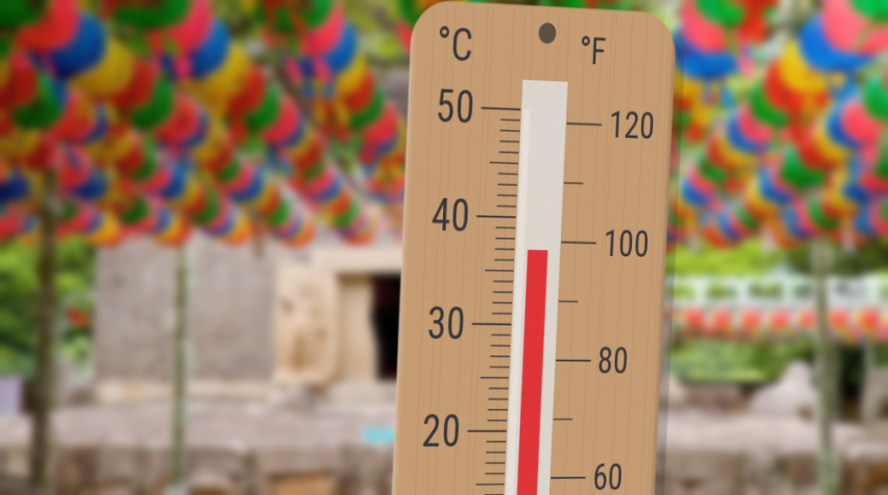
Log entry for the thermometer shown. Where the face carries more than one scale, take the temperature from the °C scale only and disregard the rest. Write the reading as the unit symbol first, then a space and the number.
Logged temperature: °C 37
